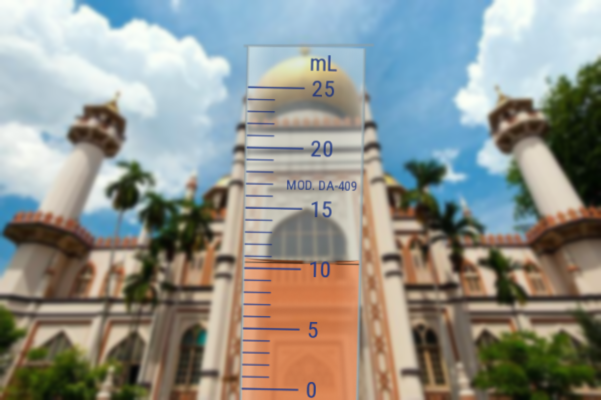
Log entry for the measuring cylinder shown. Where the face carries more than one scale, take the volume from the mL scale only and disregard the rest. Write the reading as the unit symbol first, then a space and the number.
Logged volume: mL 10.5
